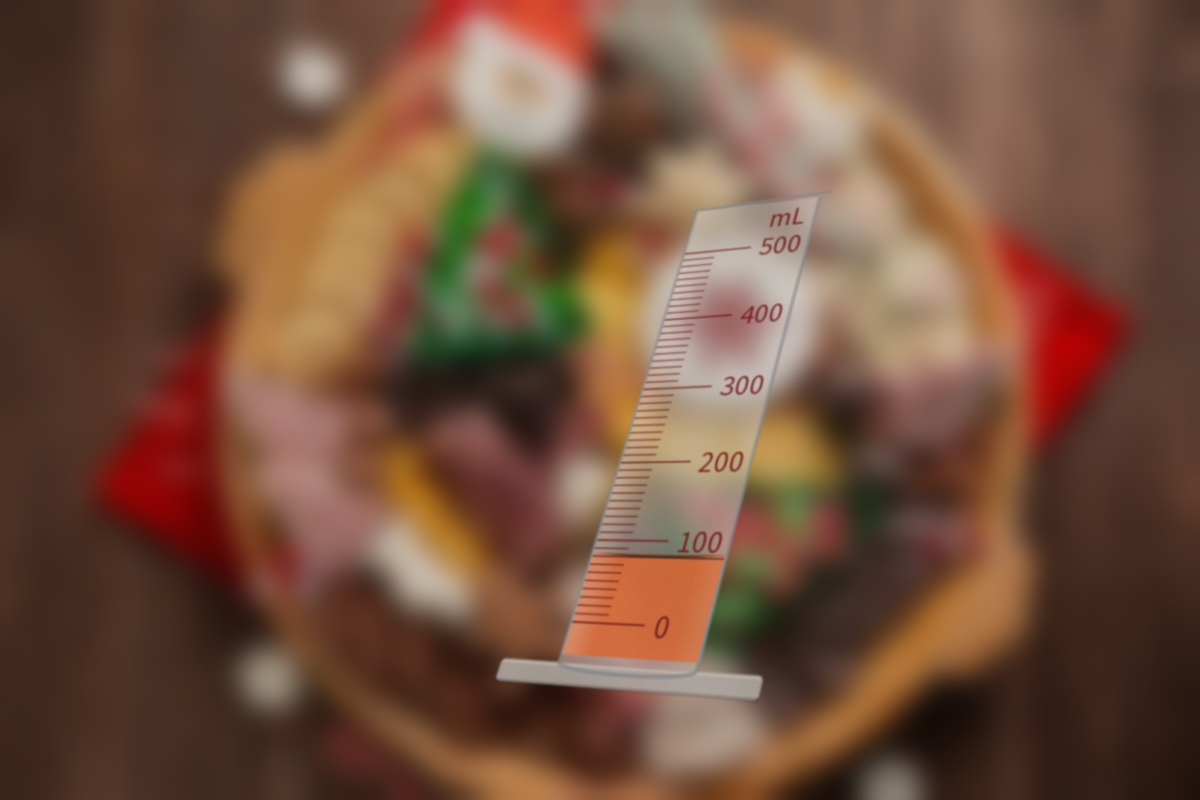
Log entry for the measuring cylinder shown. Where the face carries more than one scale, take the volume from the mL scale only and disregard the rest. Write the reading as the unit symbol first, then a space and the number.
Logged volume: mL 80
